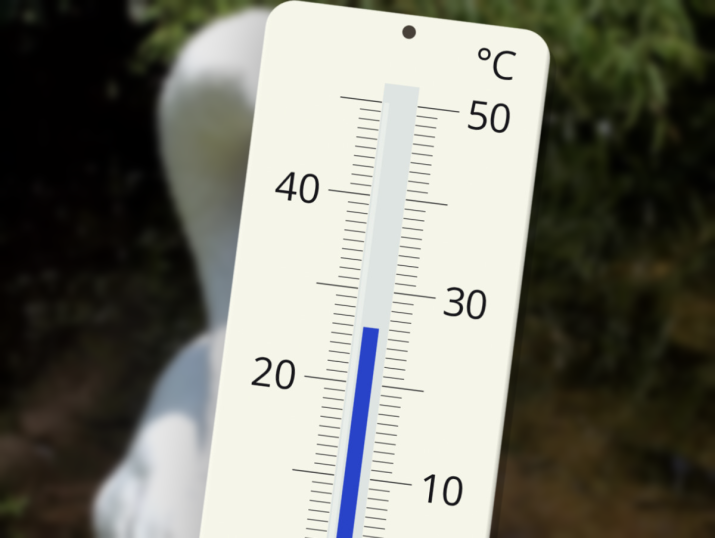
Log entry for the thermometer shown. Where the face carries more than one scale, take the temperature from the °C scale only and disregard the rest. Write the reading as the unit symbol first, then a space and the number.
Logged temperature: °C 26
